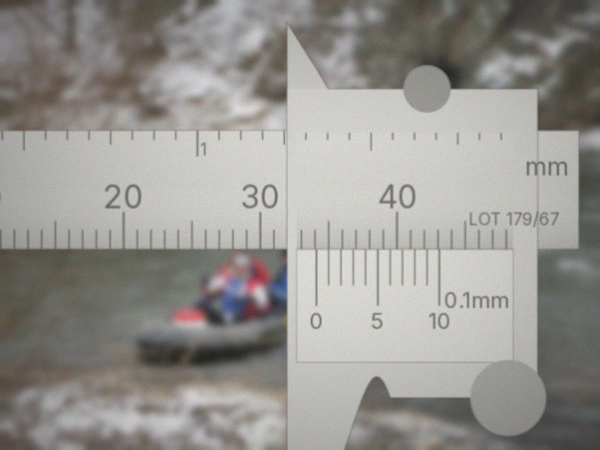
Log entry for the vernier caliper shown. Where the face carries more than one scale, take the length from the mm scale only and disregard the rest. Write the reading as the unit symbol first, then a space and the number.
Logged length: mm 34.1
